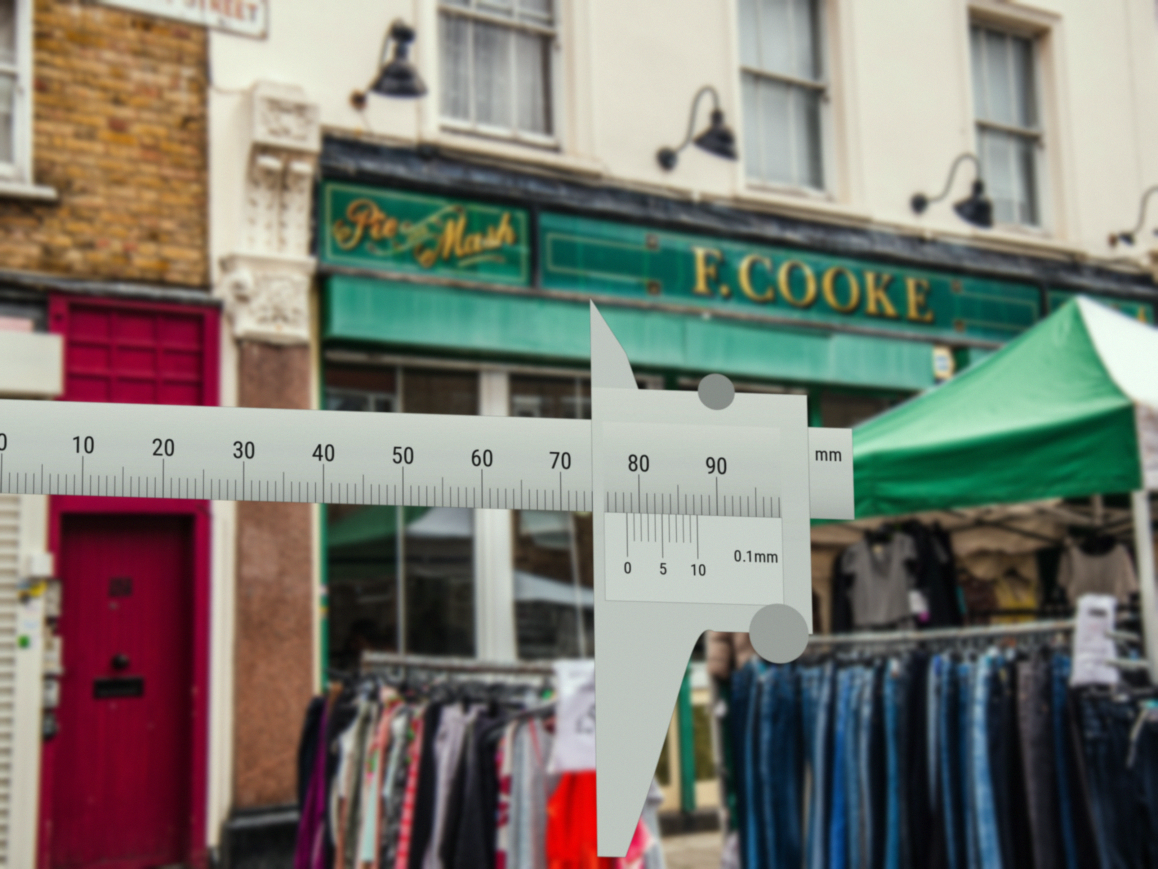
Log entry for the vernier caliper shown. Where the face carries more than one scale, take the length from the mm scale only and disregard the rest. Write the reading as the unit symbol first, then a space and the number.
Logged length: mm 78.4
